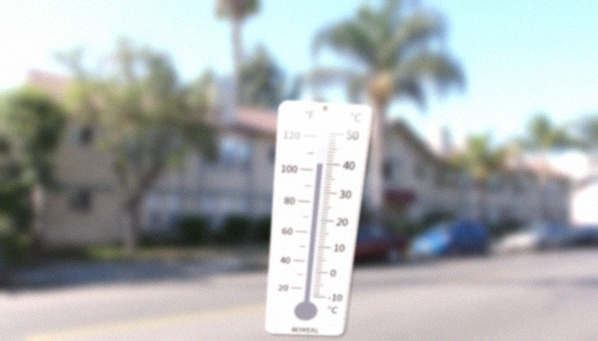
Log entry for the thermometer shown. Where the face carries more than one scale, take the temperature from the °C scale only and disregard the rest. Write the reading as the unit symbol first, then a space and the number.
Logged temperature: °C 40
